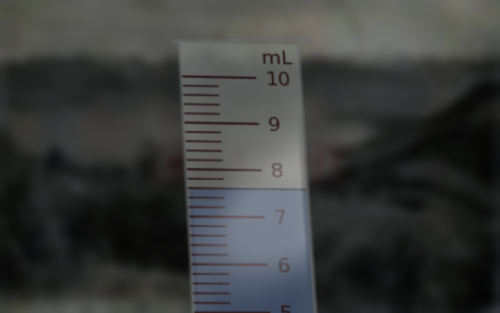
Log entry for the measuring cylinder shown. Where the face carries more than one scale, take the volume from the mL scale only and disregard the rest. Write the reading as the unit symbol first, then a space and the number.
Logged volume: mL 7.6
